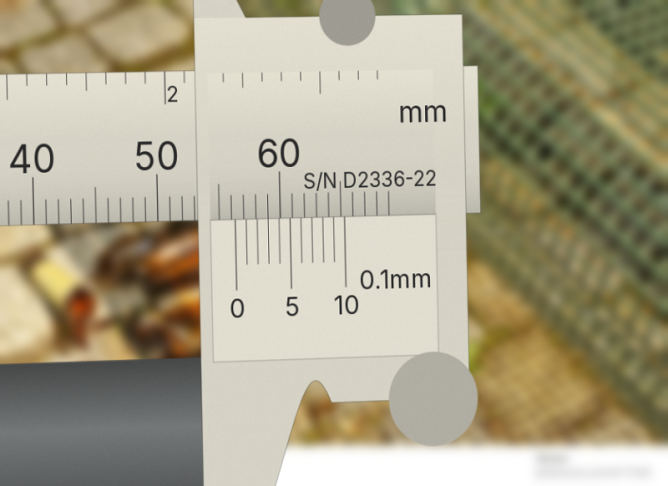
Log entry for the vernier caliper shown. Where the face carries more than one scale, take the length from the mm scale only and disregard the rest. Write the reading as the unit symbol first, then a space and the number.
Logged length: mm 56.3
